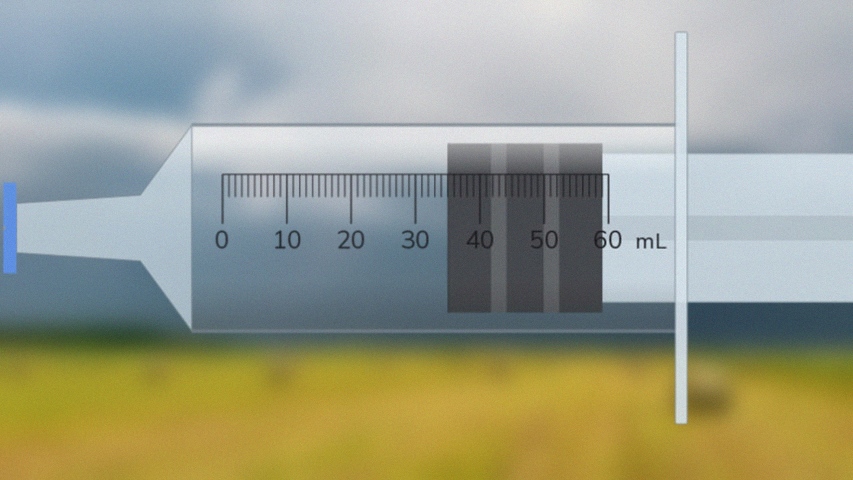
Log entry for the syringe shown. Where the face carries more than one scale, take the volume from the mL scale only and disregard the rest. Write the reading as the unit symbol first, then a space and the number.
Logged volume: mL 35
